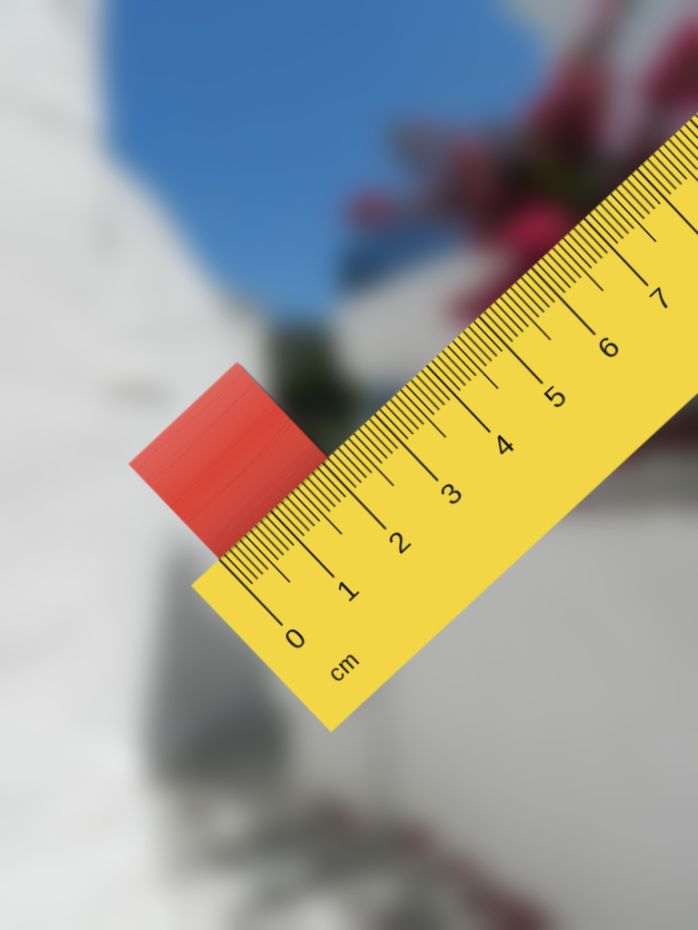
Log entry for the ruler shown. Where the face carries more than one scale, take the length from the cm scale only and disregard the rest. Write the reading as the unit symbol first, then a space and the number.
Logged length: cm 2.1
